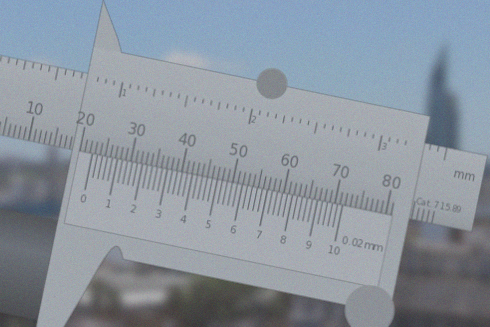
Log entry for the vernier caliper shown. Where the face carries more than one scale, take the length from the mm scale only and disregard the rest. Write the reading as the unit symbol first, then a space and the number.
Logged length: mm 22.5
